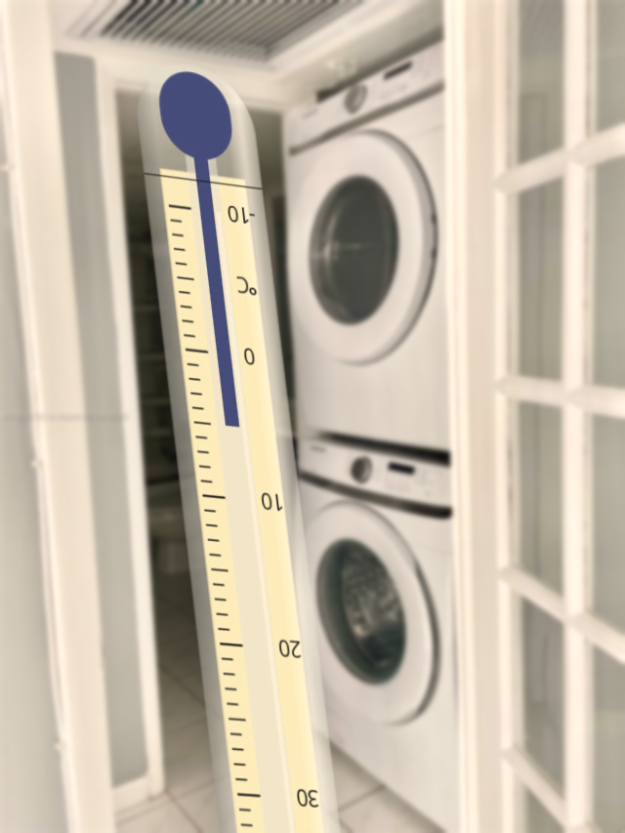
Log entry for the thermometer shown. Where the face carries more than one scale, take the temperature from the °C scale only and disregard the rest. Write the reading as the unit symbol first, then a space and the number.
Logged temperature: °C 5
